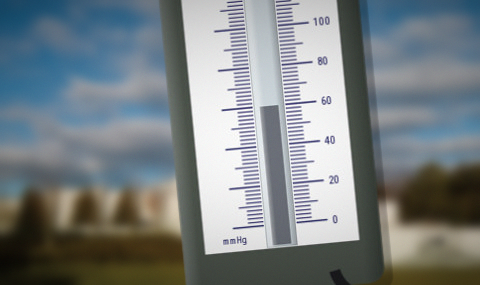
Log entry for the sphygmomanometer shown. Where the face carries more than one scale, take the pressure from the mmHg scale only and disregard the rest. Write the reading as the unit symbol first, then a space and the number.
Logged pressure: mmHg 60
